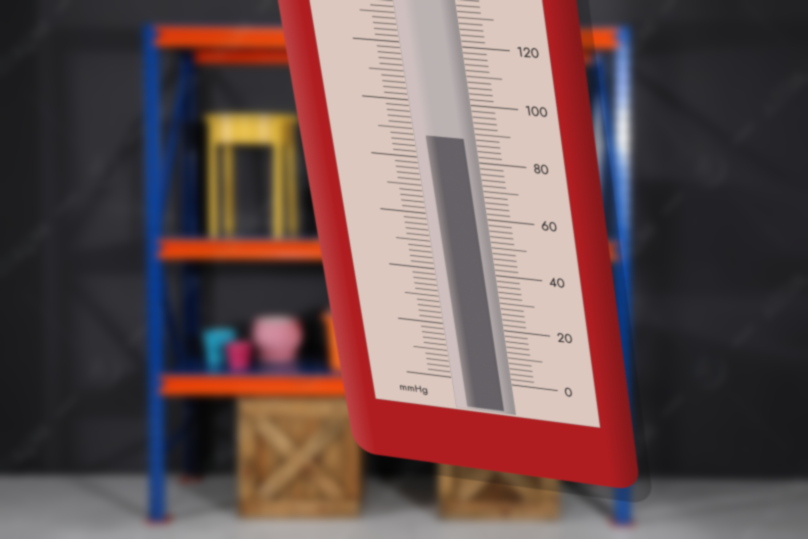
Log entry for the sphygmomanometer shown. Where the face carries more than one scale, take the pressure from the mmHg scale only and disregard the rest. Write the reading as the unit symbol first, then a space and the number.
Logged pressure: mmHg 88
